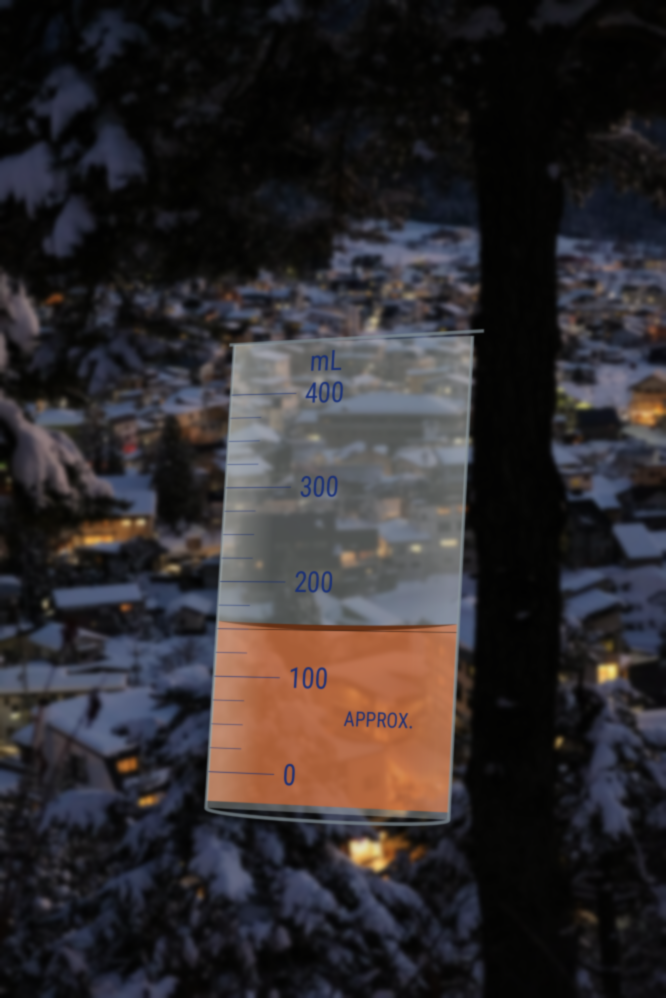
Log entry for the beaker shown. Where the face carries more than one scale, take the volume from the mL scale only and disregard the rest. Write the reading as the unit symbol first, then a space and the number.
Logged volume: mL 150
